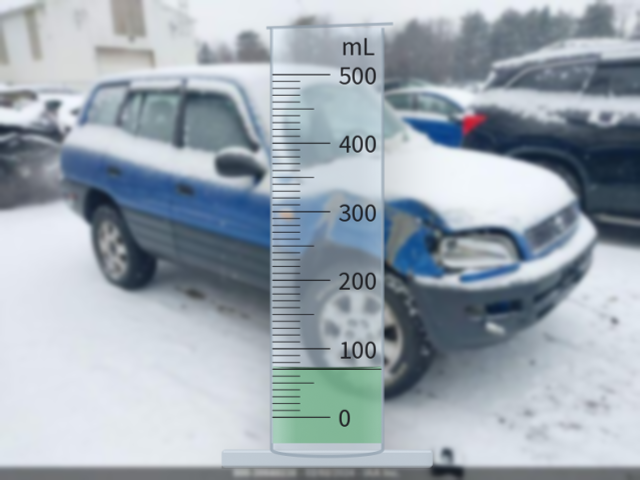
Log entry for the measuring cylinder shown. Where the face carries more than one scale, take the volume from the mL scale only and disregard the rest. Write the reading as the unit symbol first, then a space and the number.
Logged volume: mL 70
